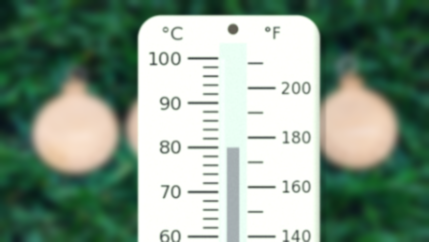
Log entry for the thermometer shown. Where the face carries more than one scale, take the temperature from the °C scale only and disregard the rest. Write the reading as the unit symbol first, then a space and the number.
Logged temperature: °C 80
